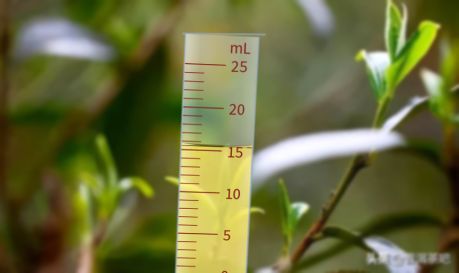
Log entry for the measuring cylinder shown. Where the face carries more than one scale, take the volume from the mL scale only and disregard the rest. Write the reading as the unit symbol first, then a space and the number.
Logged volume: mL 15.5
